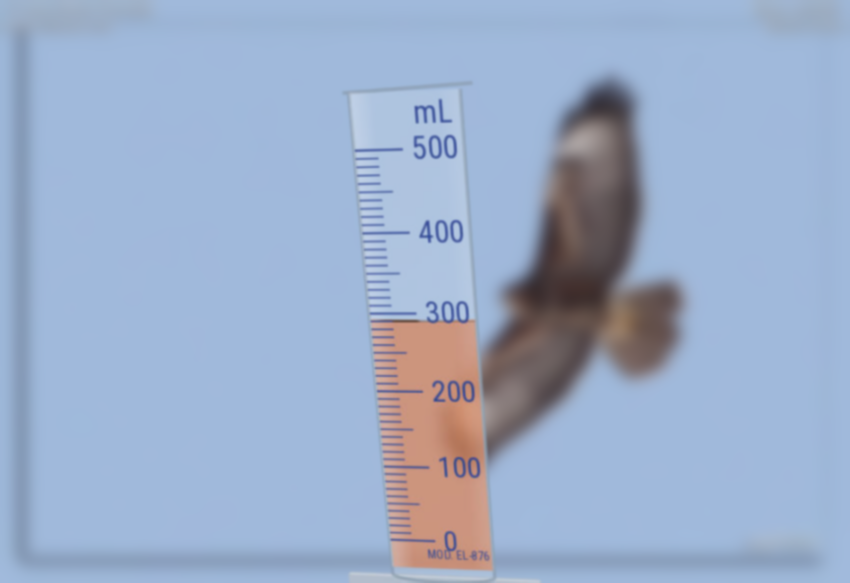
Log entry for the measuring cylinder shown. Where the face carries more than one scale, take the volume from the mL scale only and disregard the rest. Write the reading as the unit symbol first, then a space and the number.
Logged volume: mL 290
